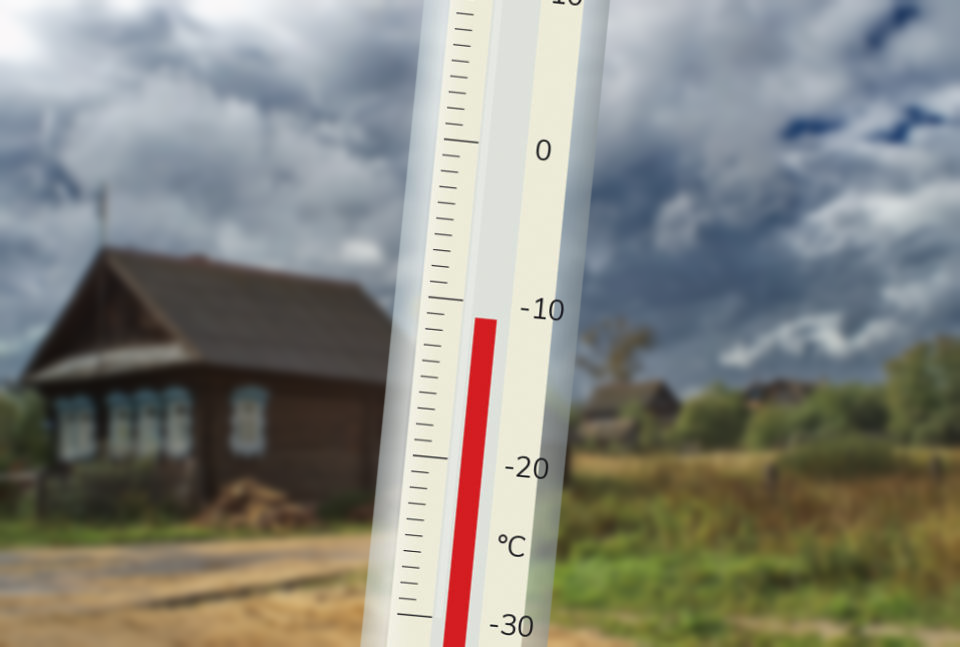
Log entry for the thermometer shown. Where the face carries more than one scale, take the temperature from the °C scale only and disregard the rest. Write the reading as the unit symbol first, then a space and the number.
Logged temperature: °C -11
